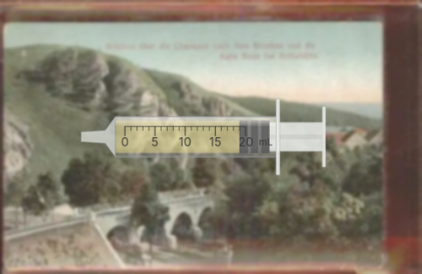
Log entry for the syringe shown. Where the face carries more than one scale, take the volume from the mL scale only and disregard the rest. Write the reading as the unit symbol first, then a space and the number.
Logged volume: mL 19
